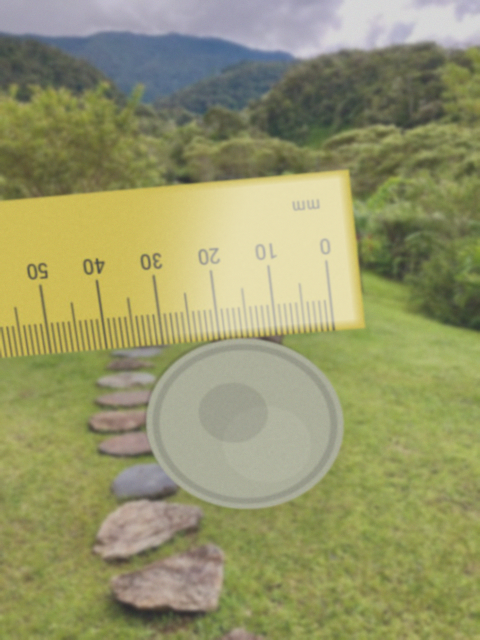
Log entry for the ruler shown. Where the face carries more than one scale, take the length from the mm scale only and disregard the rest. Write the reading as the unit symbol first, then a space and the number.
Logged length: mm 35
